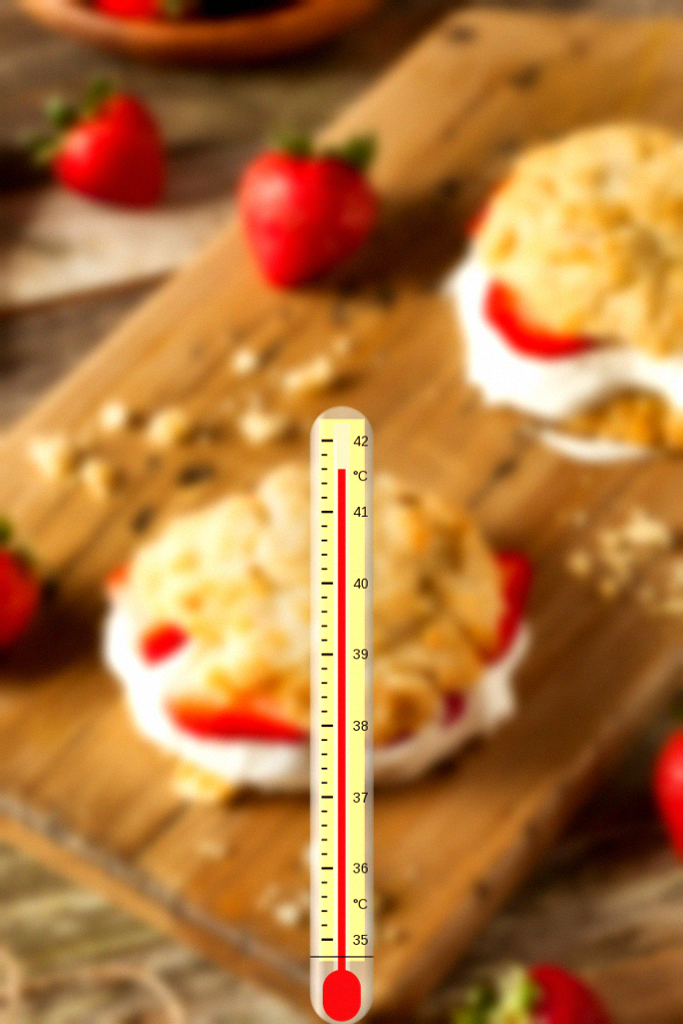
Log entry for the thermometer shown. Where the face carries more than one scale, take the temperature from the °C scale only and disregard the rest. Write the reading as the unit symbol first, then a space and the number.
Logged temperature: °C 41.6
